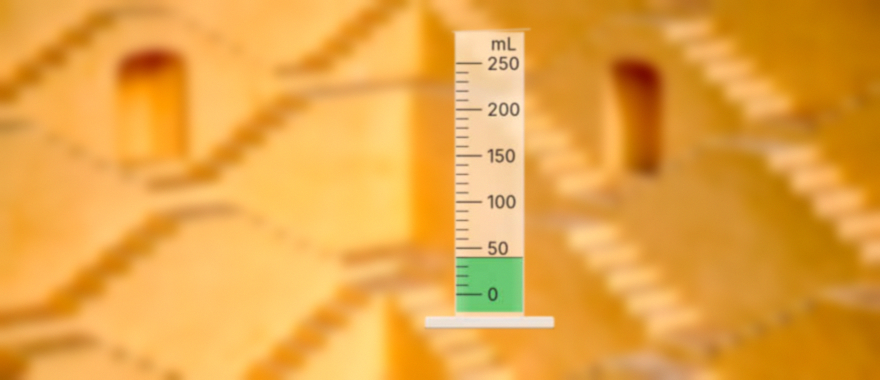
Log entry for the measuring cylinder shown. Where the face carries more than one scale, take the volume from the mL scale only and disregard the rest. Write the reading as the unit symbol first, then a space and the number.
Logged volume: mL 40
